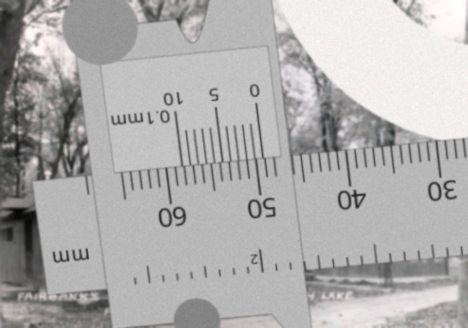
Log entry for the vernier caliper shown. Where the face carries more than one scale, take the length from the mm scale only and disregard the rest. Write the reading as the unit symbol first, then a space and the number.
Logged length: mm 49.2
